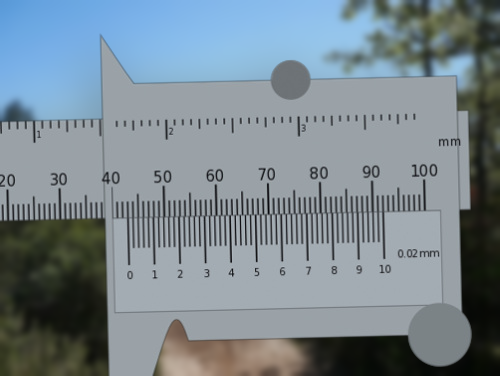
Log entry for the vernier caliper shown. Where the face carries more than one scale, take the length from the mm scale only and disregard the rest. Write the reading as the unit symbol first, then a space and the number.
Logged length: mm 43.0
